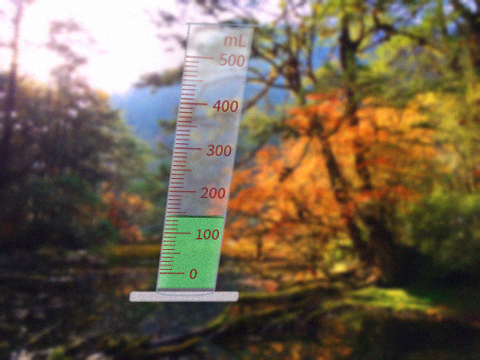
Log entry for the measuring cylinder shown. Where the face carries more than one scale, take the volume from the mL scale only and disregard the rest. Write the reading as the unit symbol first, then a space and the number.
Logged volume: mL 140
